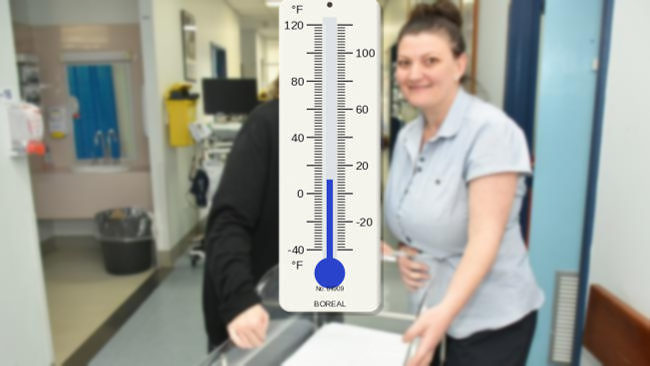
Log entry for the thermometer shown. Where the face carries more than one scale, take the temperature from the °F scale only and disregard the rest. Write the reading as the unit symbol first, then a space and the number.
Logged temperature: °F 10
